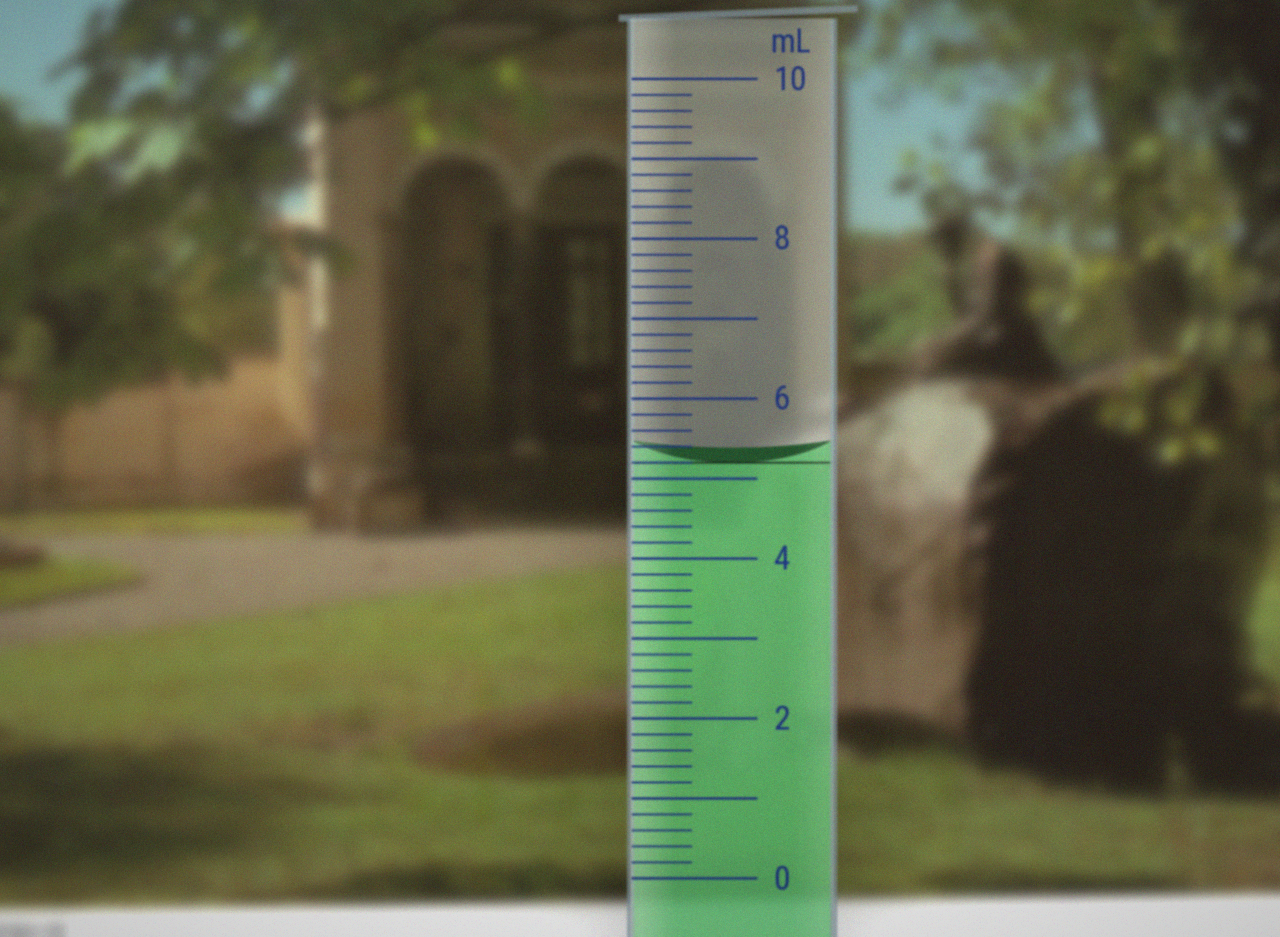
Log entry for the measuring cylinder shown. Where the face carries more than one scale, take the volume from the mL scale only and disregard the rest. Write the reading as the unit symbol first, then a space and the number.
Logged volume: mL 5.2
